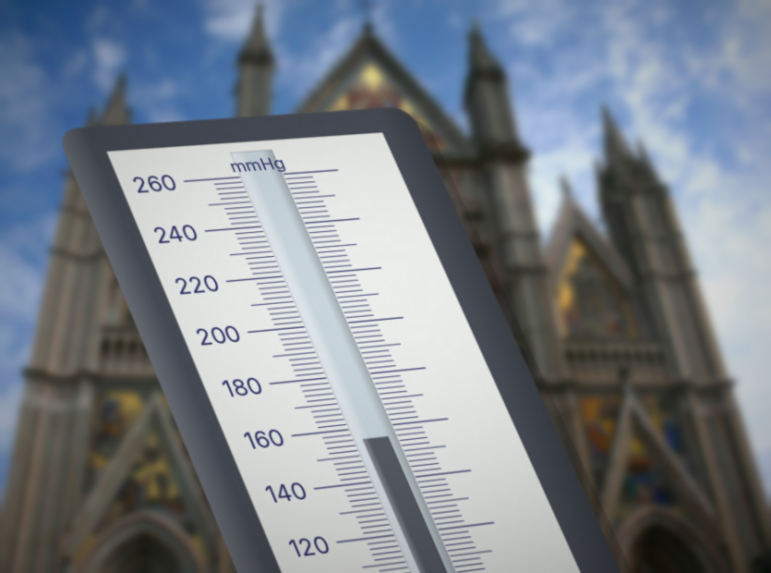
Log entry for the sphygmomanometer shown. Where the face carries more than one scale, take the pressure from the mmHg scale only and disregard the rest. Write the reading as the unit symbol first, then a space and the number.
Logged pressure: mmHg 156
